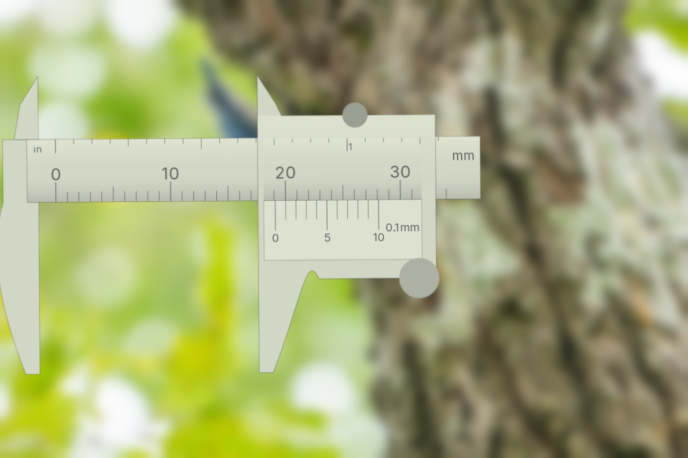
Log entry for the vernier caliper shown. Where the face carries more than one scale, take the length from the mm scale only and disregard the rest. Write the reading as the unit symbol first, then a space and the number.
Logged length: mm 19.1
